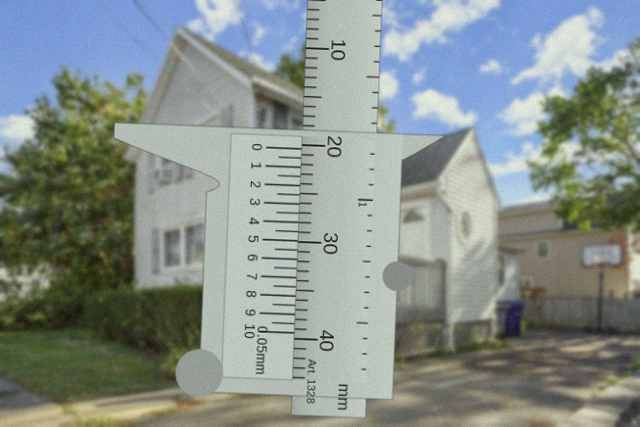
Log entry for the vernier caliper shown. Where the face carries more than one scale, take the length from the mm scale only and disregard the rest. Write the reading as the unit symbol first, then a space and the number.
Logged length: mm 20.4
